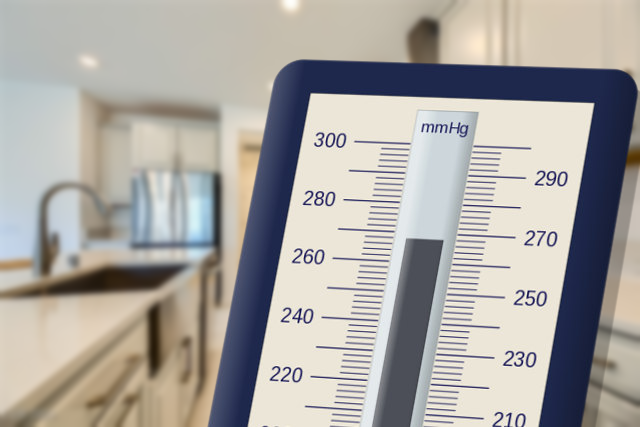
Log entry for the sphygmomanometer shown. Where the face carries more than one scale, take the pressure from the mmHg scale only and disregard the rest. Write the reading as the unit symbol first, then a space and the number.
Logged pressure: mmHg 268
